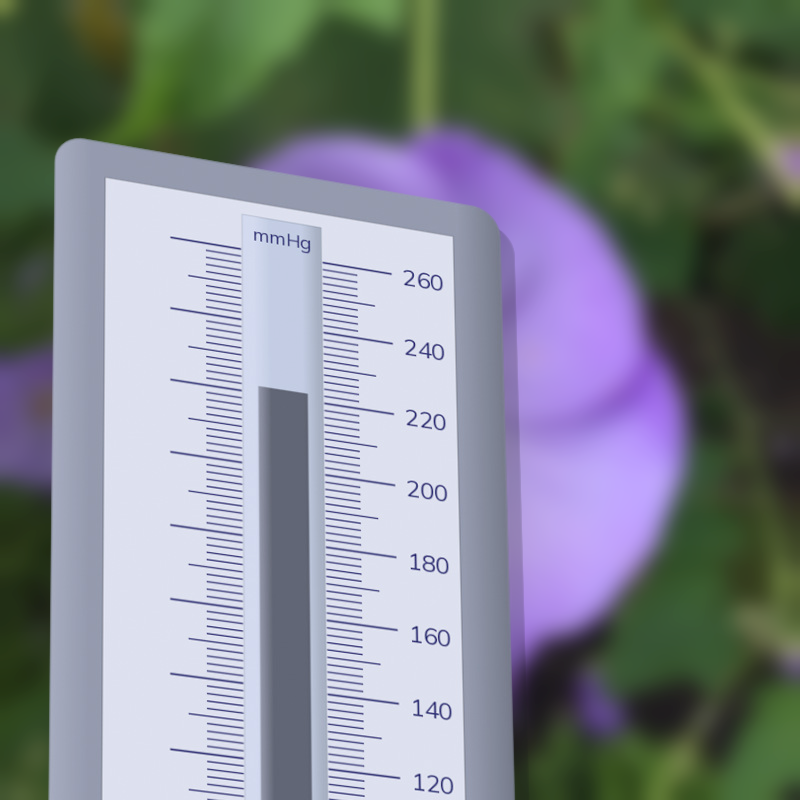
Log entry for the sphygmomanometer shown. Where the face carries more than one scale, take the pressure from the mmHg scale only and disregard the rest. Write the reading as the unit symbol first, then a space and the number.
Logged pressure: mmHg 222
